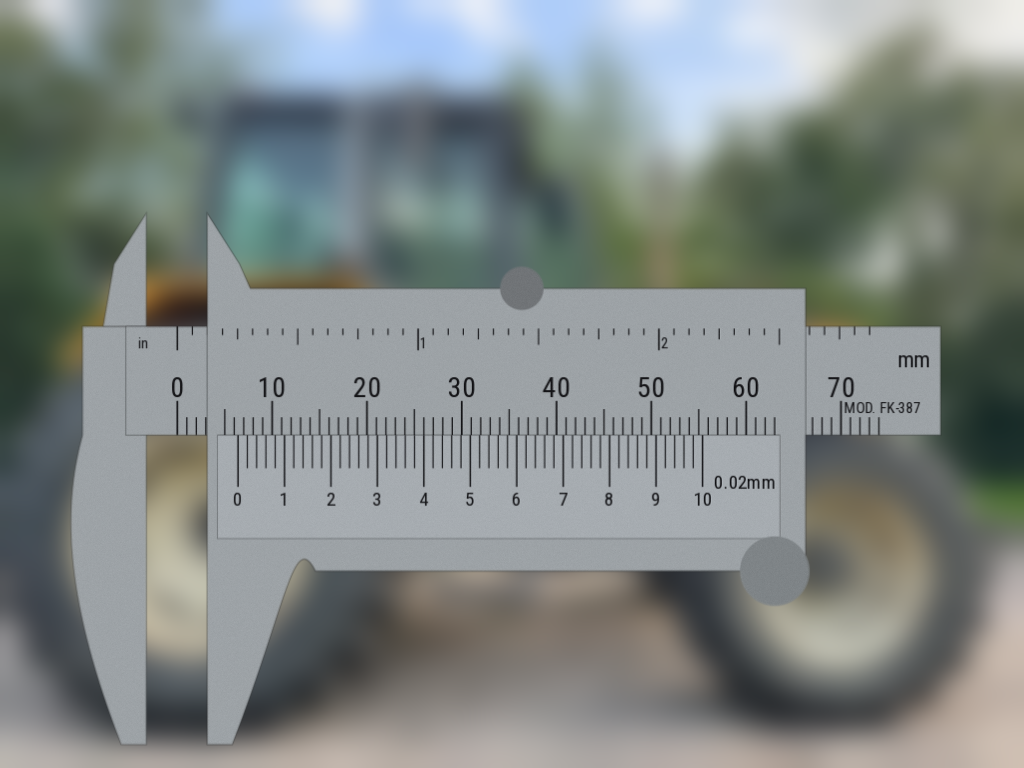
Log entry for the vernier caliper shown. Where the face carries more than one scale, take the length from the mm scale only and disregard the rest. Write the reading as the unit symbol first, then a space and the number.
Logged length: mm 6.4
